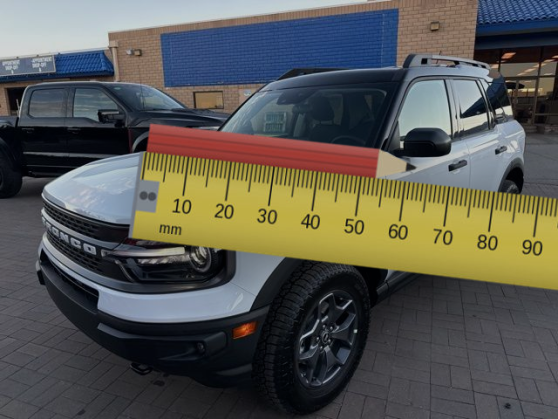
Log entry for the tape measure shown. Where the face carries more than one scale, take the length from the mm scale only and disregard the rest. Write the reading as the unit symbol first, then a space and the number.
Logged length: mm 62
